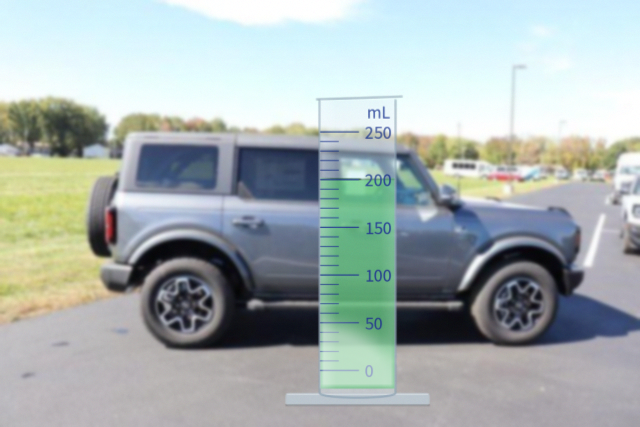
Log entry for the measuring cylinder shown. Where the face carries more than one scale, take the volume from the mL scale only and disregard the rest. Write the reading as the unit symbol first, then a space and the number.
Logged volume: mL 200
